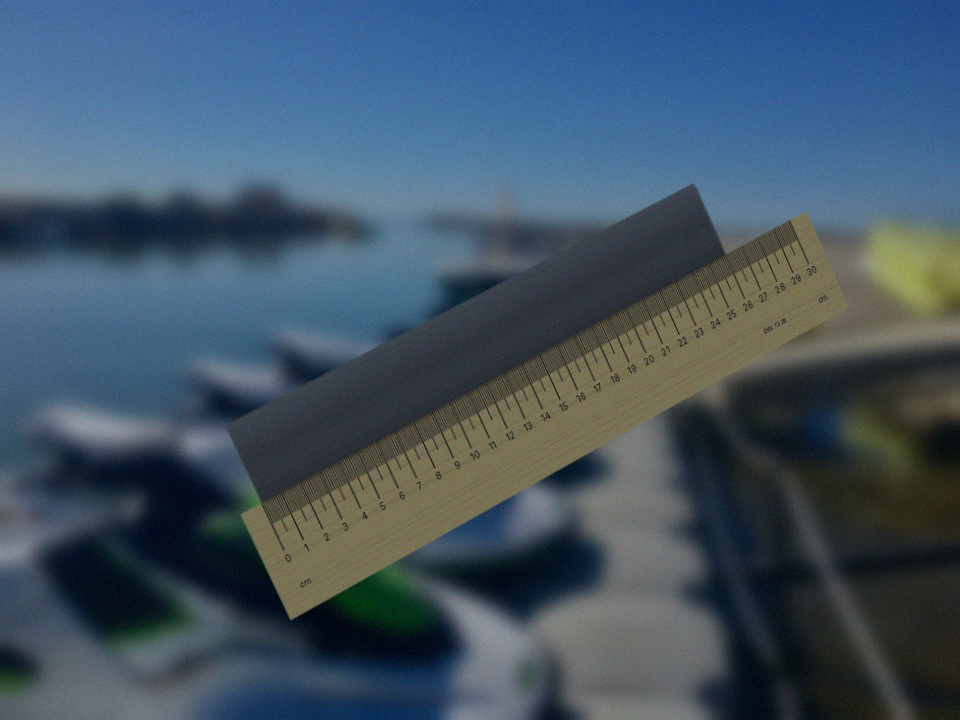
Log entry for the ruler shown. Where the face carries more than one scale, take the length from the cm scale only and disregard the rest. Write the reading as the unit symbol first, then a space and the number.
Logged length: cm 26
